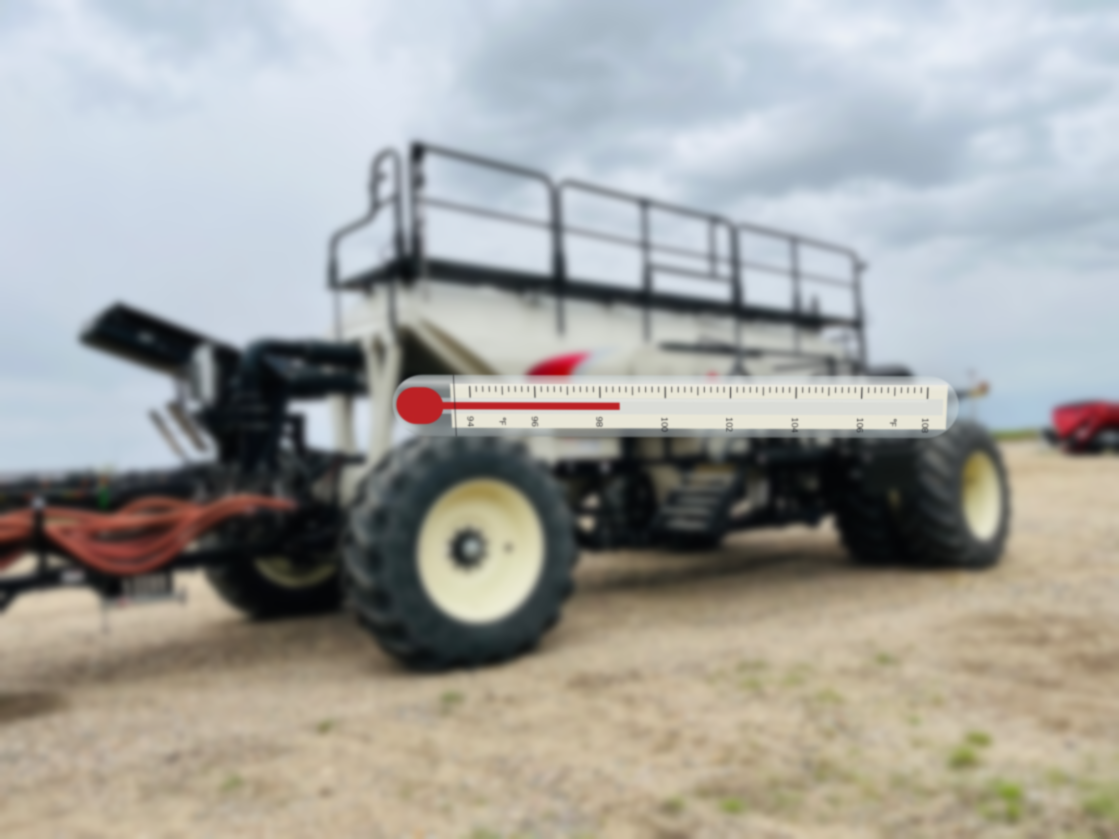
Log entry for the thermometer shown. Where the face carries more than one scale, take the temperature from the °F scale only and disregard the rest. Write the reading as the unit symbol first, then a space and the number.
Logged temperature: °F 98.6
